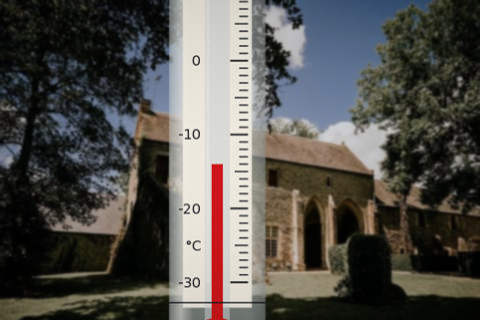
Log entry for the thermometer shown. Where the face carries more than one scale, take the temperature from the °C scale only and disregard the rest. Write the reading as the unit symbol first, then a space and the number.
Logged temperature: °C -14
